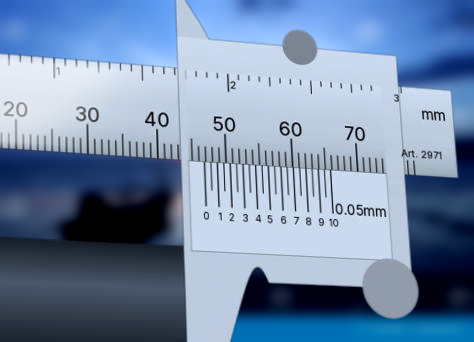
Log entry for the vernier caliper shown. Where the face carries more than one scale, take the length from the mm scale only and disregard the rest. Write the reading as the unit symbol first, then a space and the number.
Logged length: mm 46.8
